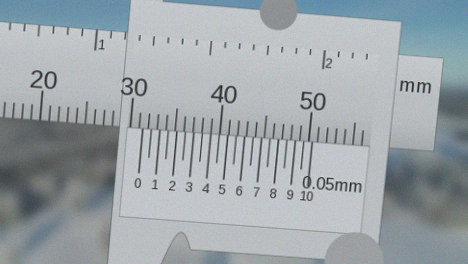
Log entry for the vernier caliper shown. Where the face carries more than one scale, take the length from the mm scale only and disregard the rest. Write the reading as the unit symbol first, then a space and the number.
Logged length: mm 31.4
